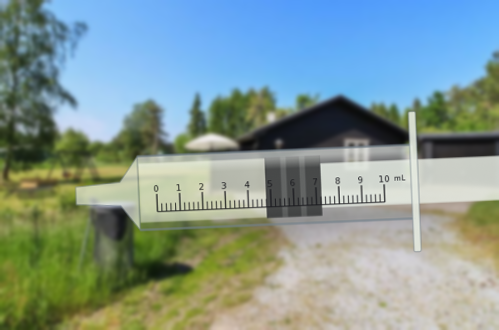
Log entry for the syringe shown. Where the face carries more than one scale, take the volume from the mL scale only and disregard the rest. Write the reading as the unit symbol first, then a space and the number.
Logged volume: mL 4.8
